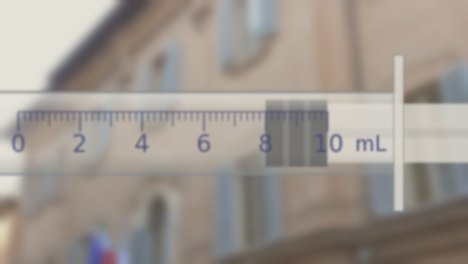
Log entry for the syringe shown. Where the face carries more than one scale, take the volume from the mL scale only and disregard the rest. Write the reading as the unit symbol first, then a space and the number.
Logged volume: mL 8
